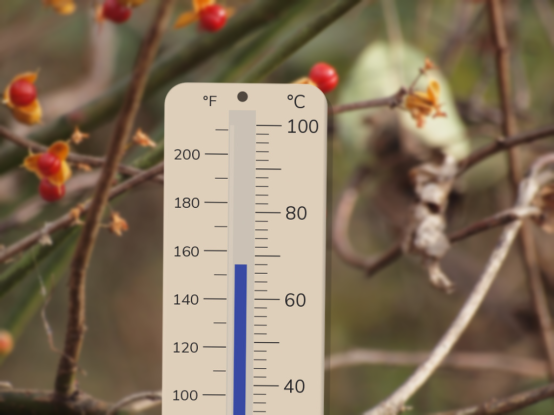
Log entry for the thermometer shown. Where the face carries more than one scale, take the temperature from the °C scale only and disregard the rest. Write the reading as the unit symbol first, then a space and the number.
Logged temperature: °C 68
